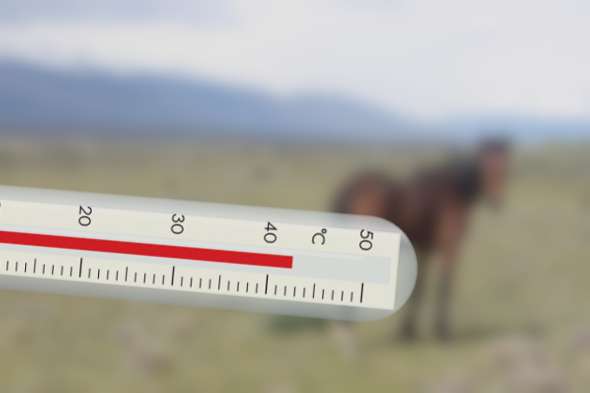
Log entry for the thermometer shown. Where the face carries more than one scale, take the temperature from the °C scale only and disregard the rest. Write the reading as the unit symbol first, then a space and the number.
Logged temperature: °C 42.5
